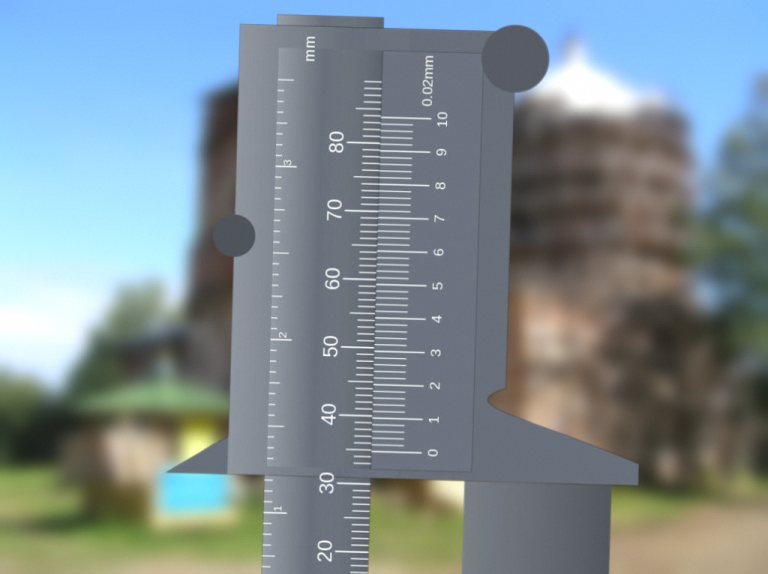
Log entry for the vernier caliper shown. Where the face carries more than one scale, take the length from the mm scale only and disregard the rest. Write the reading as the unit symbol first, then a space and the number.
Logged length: mm 34.8
